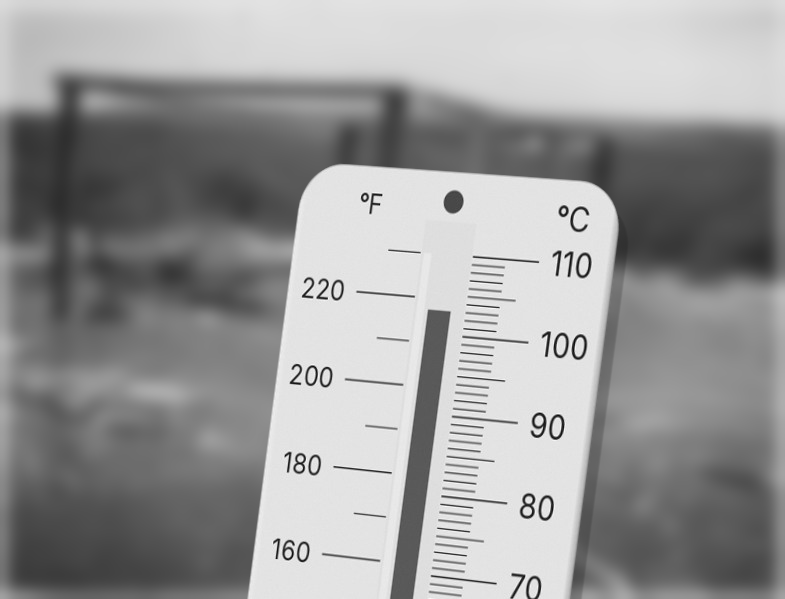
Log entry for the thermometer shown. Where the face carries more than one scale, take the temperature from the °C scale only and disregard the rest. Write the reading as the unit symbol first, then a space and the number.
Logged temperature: °C 103
